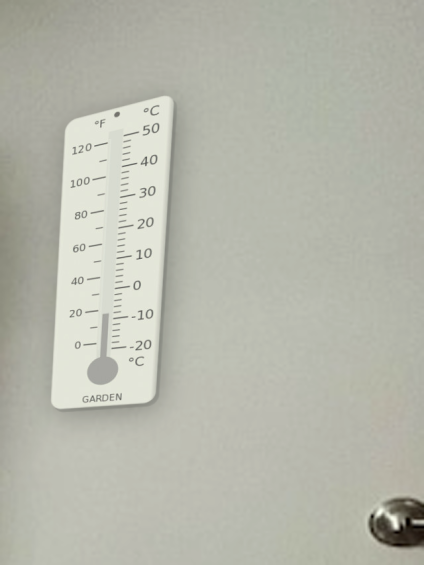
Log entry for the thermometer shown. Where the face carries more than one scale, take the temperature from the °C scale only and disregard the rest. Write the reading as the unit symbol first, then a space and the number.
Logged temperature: °C -8
